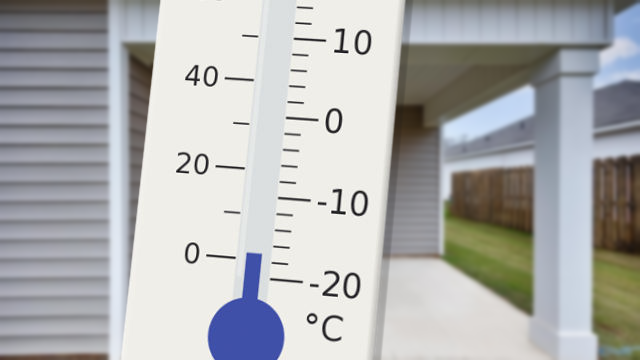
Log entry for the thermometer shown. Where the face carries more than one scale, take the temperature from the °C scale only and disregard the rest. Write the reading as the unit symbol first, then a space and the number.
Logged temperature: °C -17
